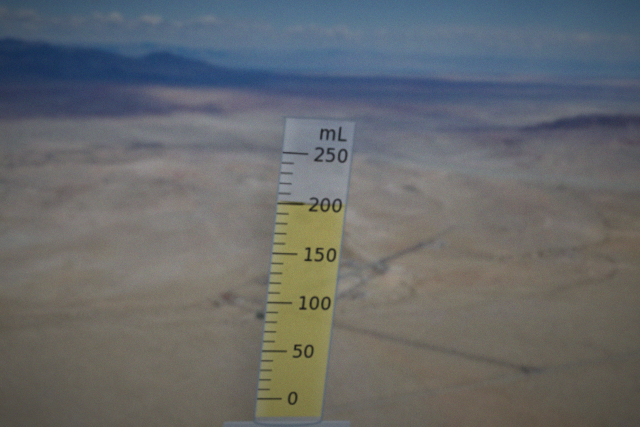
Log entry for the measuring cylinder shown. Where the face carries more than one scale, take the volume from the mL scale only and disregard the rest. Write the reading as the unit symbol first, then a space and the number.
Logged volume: mL 200
